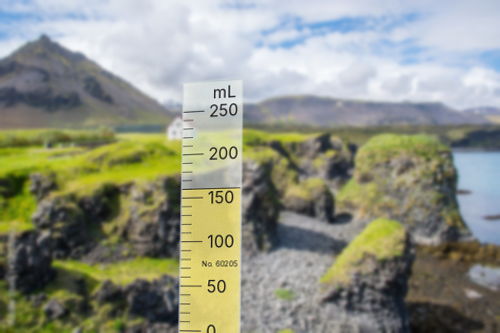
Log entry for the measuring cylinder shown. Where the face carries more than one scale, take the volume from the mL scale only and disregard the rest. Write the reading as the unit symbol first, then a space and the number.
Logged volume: mL 160
